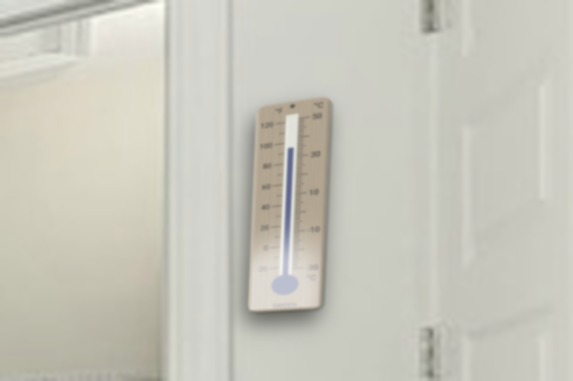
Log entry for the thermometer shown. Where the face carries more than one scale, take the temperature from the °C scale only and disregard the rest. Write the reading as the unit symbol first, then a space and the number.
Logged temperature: °C 35
